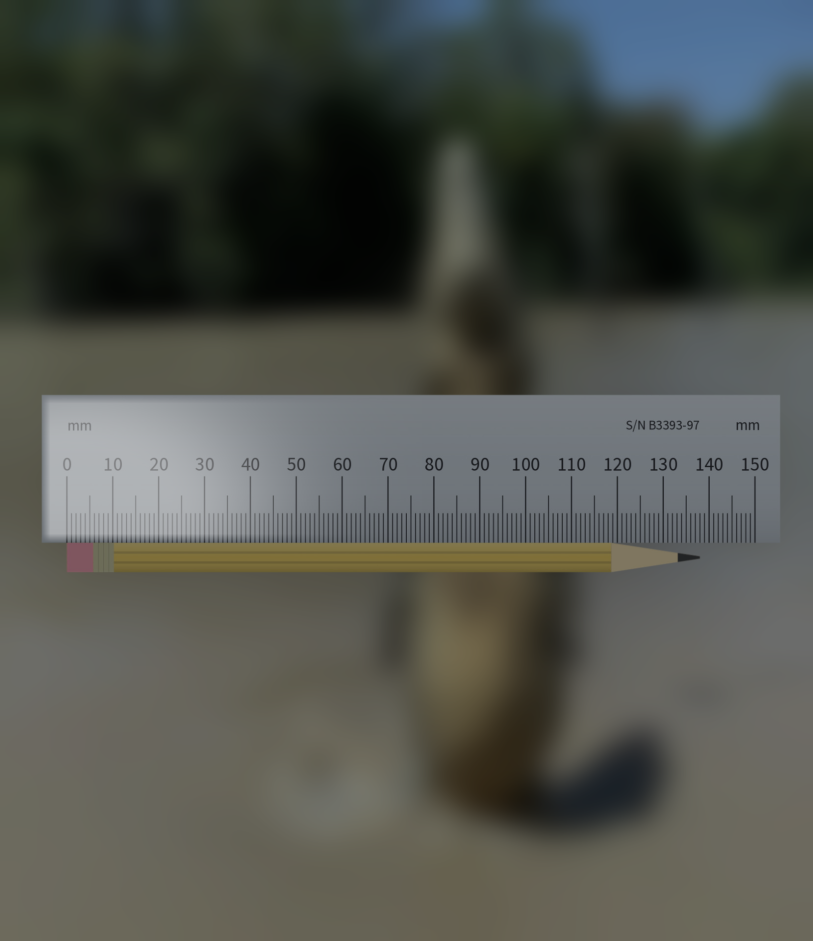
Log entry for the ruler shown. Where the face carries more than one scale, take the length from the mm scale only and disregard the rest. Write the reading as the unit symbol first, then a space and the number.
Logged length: mm 138
